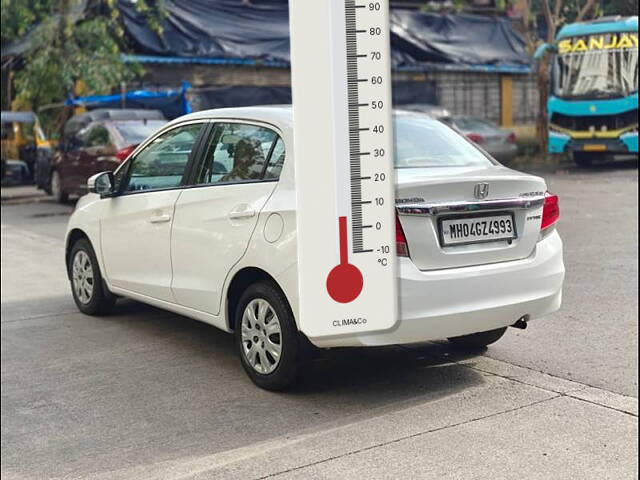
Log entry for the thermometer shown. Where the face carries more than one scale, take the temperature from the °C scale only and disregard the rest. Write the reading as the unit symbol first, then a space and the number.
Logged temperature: °C 5
